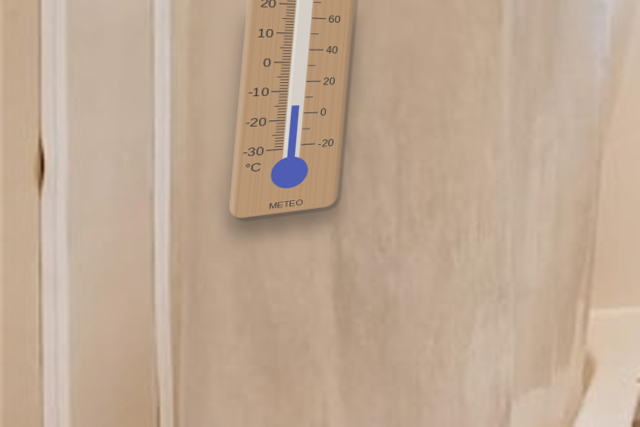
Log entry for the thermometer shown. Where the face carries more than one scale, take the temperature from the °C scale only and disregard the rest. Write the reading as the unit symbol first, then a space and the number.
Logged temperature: °C -15
